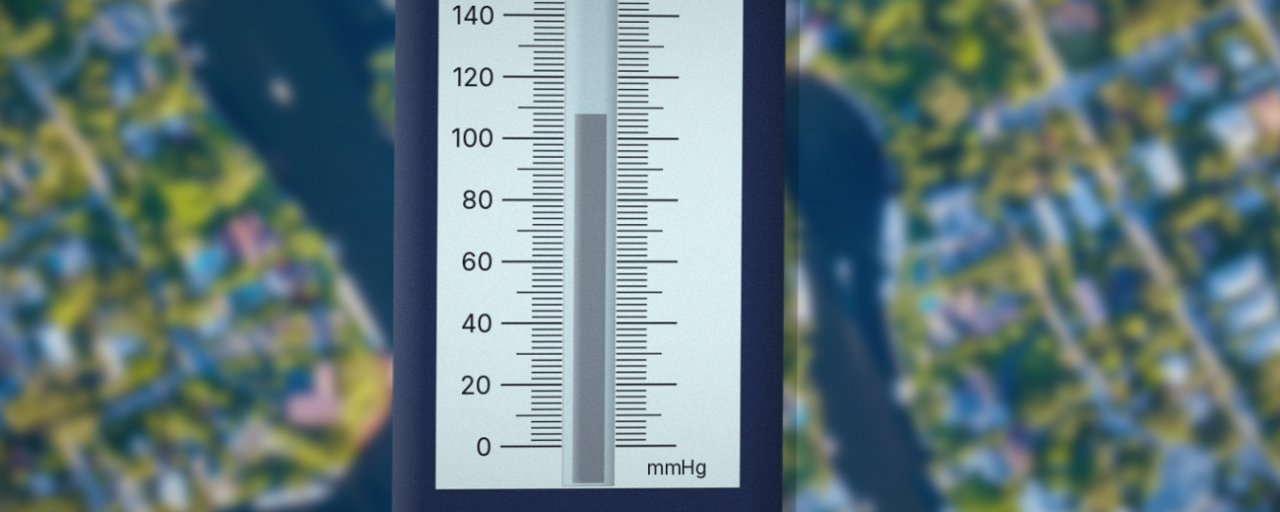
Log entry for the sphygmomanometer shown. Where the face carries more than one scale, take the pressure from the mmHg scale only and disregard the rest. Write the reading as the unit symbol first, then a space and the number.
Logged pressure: mmHg 108
